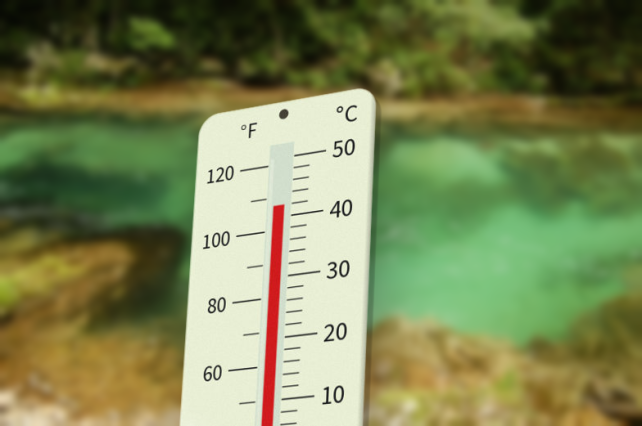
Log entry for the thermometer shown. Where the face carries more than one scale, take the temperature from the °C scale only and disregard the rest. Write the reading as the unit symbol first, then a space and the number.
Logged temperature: °C 42
